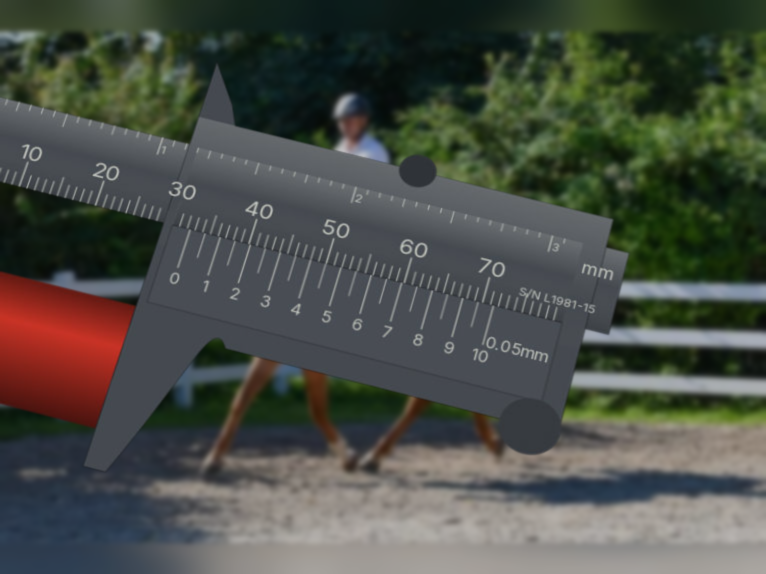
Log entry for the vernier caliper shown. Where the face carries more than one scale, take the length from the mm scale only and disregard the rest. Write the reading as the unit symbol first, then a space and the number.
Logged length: mm 32.4
